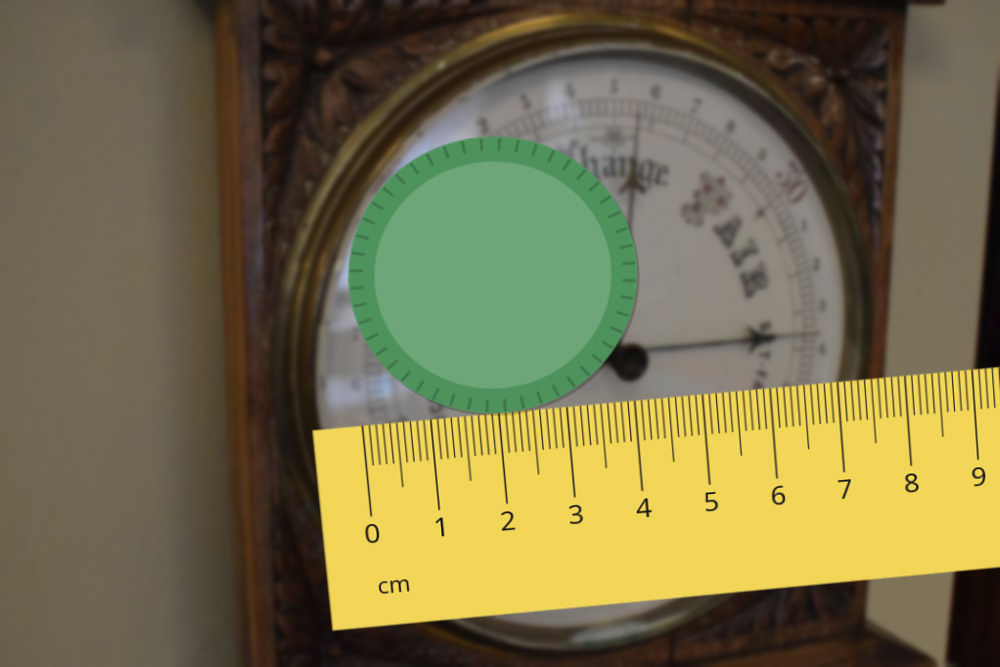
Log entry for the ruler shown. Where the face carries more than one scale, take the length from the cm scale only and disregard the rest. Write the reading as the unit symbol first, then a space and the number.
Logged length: cm 4.2
